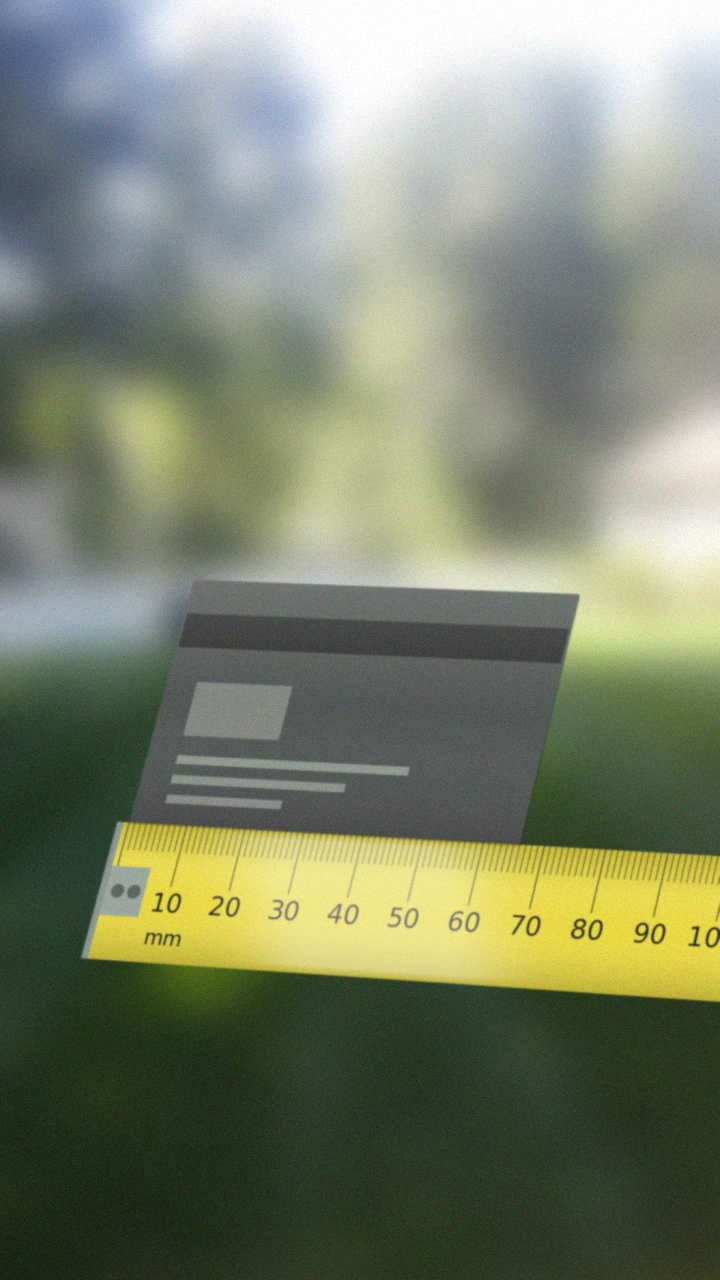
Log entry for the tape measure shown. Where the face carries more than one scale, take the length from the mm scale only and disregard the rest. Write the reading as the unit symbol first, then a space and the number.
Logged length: mm 66
